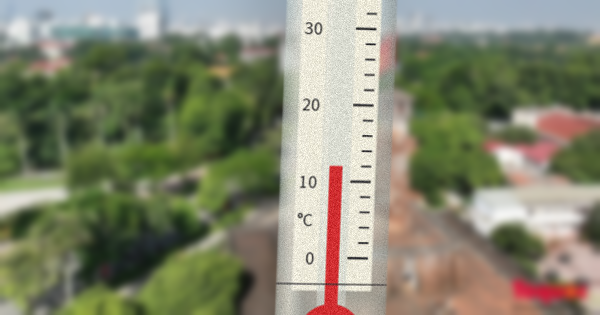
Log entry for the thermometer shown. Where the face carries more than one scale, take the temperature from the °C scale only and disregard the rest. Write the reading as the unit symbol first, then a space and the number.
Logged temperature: °C 12
